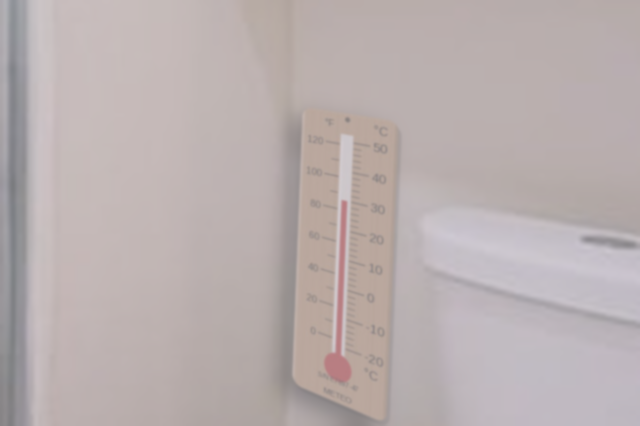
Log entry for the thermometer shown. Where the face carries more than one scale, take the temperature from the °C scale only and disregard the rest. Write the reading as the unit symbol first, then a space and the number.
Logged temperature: °C 30
